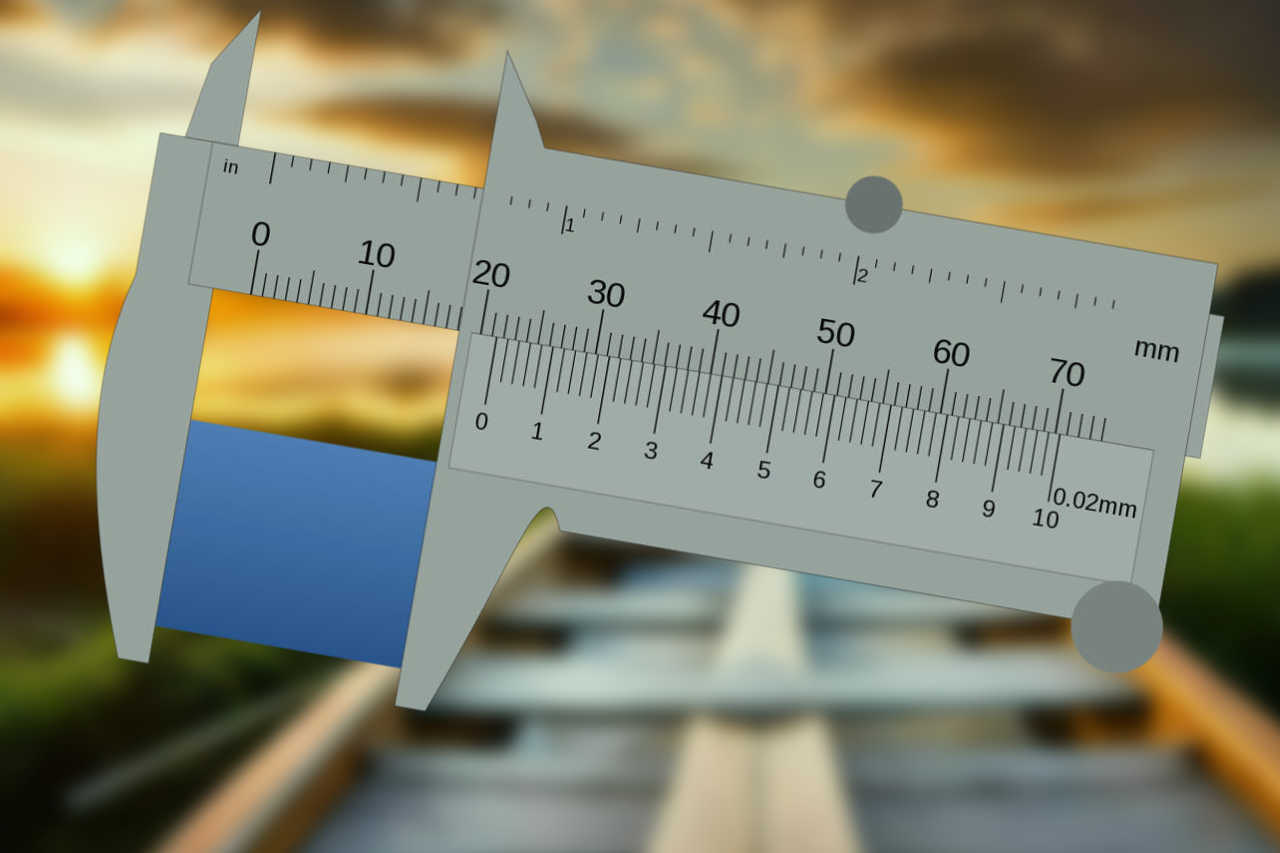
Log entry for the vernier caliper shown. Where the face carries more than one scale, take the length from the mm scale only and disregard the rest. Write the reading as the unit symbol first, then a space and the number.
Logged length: mm 21.4
